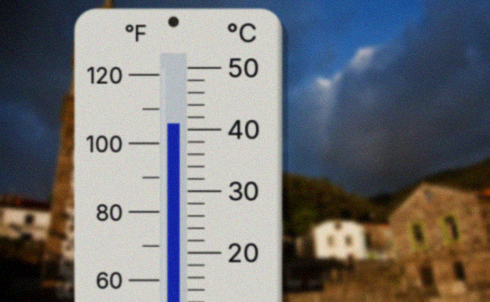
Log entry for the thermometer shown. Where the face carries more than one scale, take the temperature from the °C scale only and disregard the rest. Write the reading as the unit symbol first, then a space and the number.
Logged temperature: °C 41
